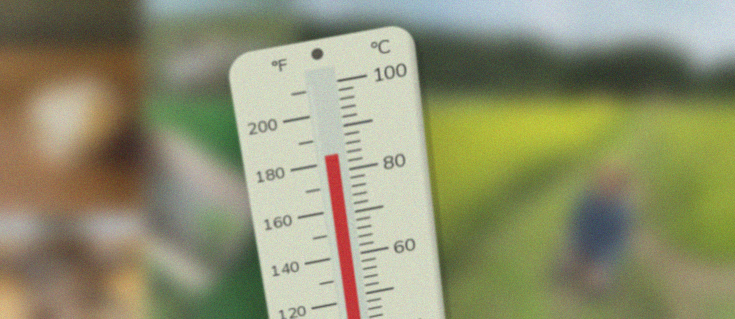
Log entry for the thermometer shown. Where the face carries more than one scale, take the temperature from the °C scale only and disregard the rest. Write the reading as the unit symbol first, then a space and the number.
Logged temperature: °C 84
